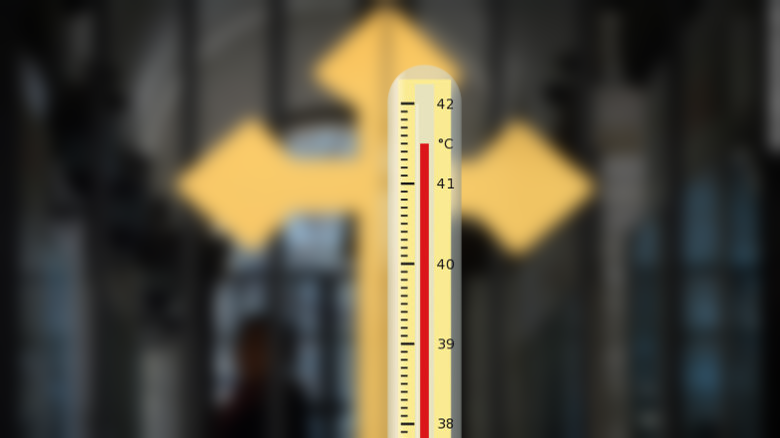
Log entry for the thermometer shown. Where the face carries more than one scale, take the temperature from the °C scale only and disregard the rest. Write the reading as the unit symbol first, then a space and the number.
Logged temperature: °C 41.5
